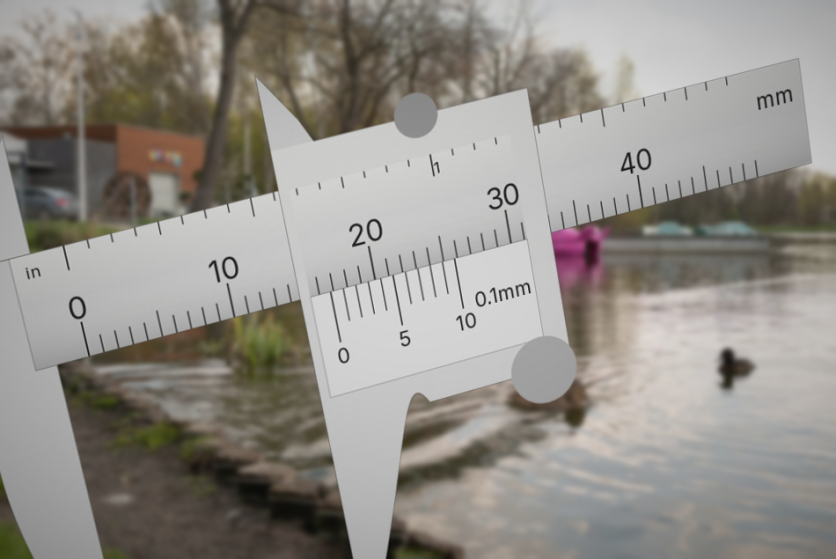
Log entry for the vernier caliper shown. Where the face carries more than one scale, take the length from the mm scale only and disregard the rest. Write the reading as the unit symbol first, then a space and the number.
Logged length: mm 16.8
